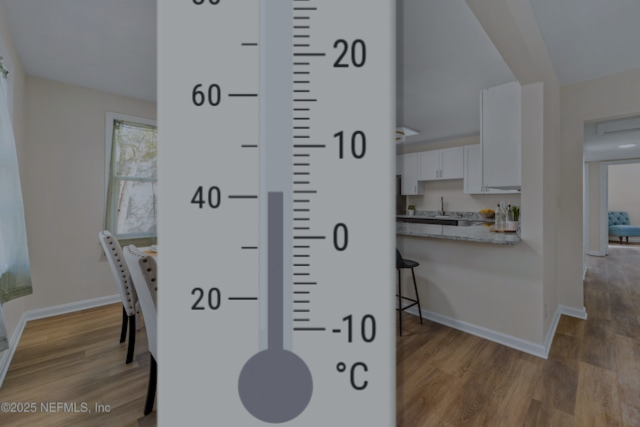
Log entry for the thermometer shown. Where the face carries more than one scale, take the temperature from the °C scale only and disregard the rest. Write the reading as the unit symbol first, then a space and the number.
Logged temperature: °C 5
